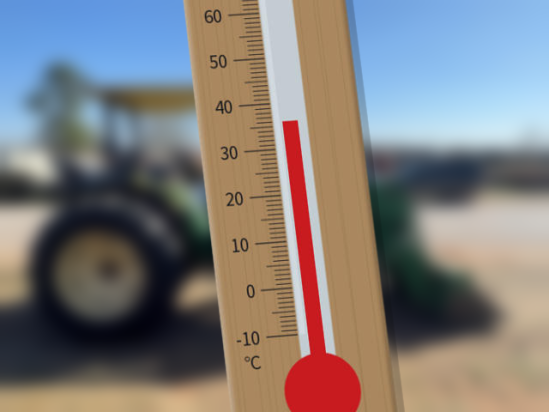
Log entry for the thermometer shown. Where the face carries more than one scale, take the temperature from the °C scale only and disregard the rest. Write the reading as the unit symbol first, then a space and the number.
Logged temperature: °C 36
